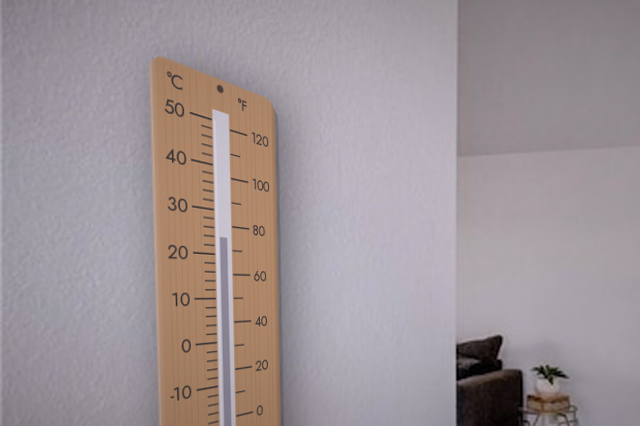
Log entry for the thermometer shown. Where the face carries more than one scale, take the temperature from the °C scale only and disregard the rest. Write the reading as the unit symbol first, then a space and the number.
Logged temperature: °C 24
